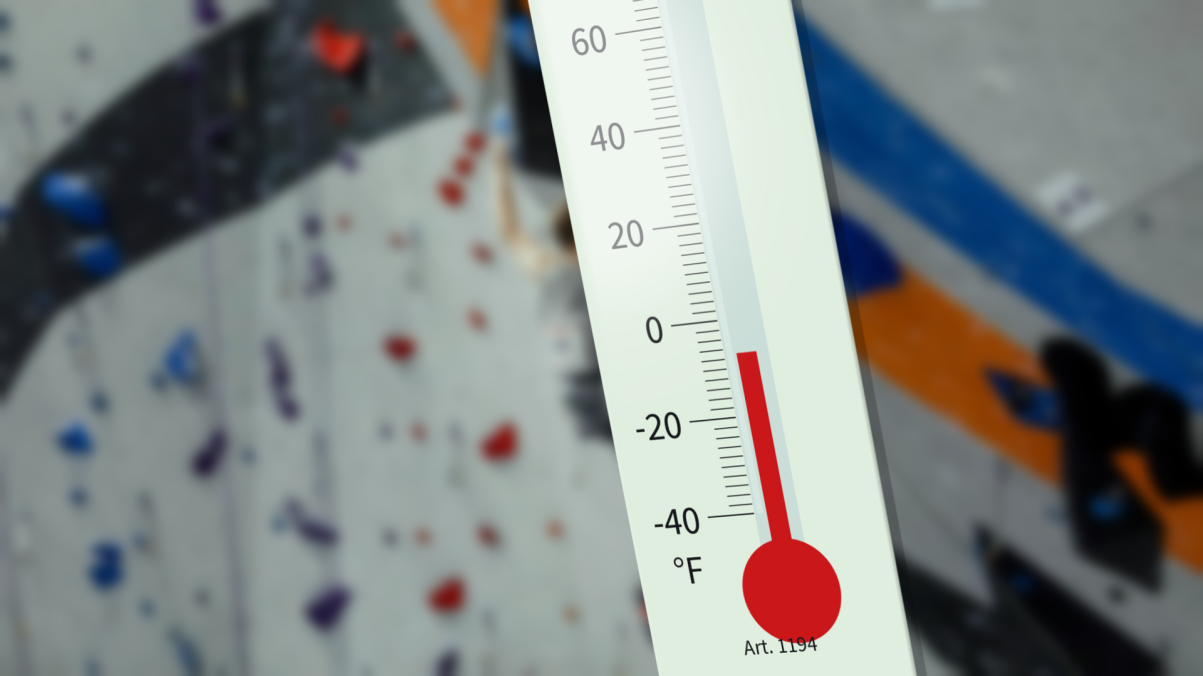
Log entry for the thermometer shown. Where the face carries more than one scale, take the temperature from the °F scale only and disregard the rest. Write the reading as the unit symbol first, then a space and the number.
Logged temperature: °F -7
